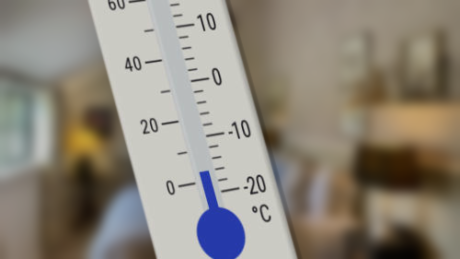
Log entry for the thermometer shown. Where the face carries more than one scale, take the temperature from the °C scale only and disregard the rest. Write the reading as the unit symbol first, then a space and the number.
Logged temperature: °C -16
